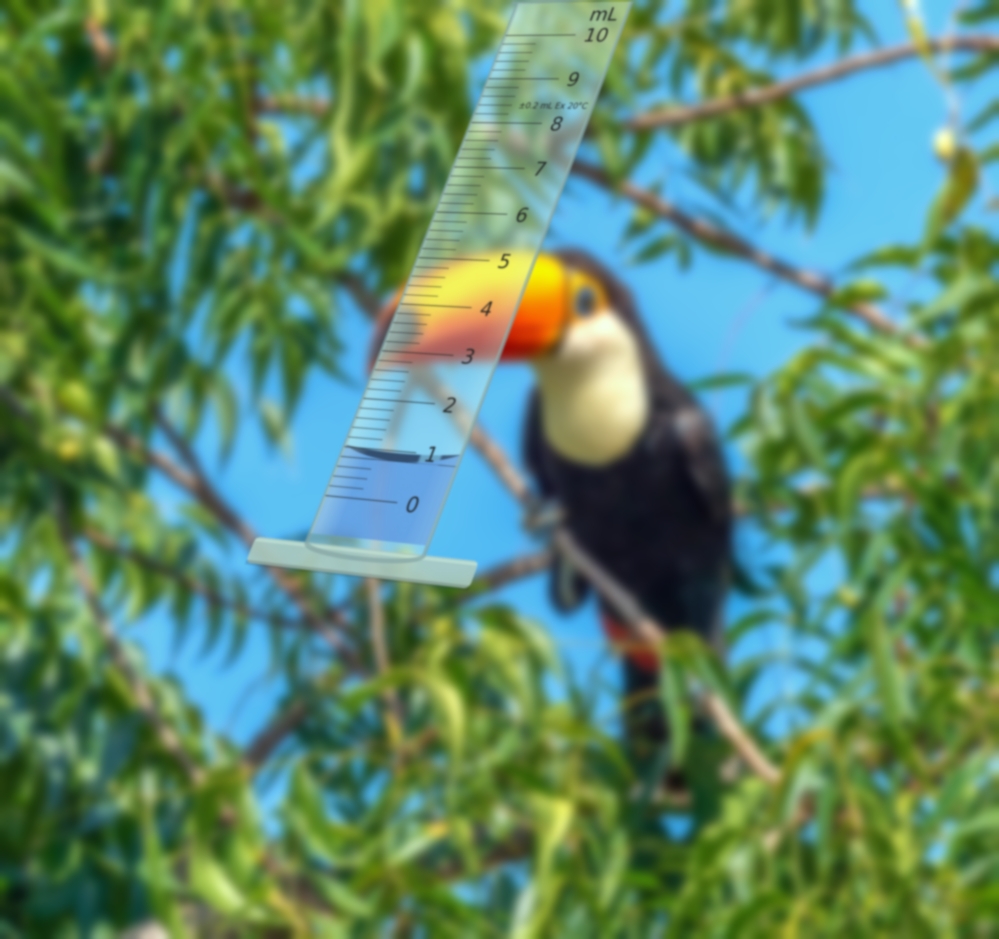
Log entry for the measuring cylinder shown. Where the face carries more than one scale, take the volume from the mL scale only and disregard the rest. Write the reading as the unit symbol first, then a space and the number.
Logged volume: mL 0.8
